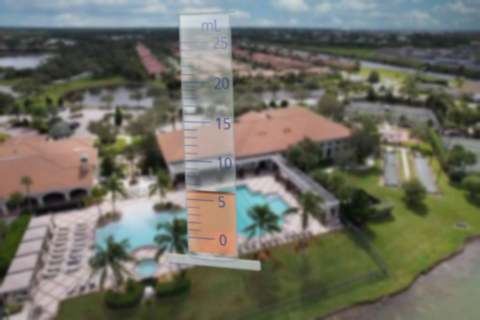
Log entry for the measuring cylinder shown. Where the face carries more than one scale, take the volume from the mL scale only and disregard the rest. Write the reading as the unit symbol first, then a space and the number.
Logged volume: mL 6
